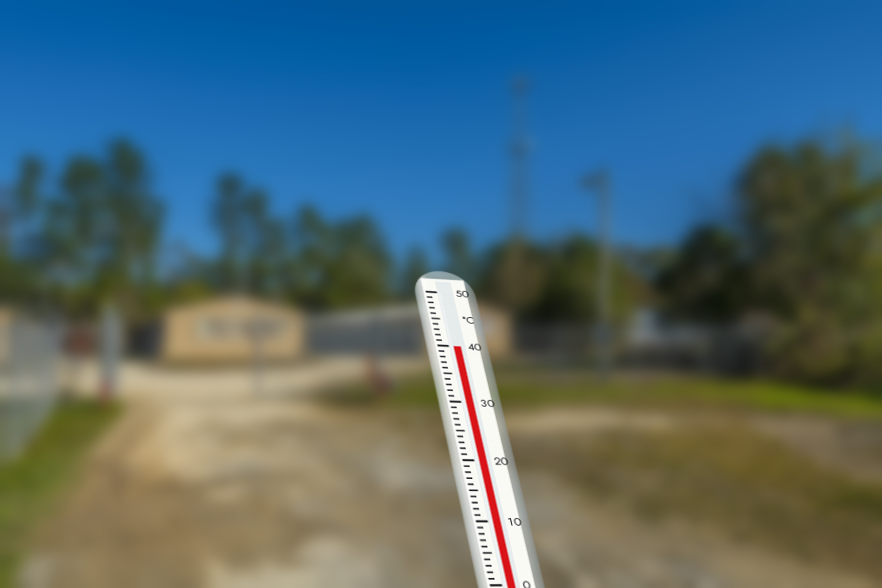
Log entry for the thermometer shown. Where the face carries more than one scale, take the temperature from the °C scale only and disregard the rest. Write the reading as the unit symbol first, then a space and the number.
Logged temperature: °C 40
